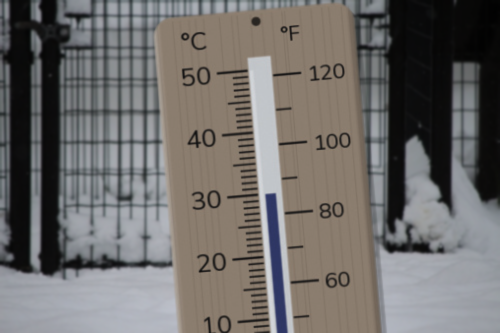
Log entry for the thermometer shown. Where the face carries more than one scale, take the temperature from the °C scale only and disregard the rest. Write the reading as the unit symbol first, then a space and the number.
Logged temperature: °C 30
